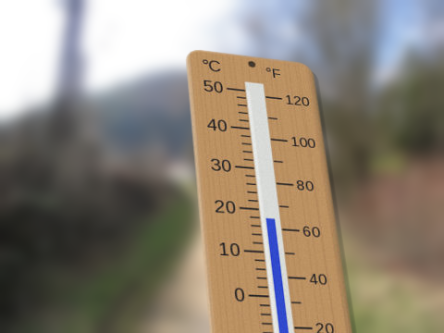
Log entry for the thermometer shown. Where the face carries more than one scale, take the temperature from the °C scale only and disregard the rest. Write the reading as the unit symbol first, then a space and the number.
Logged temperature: °C 18
